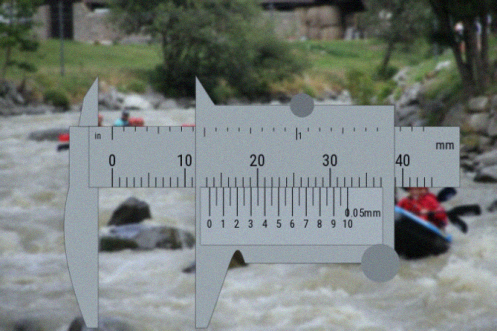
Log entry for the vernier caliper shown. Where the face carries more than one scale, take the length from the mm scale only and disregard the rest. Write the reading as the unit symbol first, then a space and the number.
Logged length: mm 13.4
